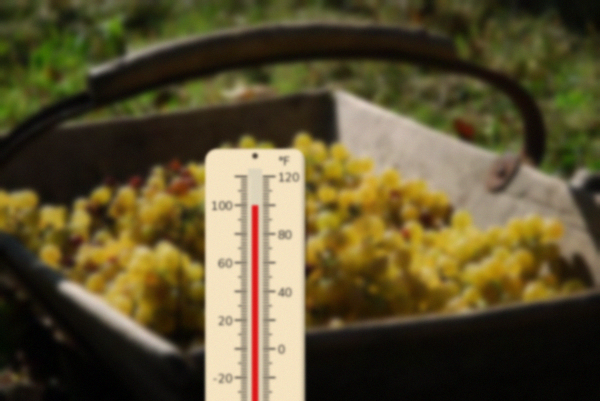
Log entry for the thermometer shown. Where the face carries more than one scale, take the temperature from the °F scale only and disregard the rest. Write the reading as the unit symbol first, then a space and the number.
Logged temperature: °F 100
